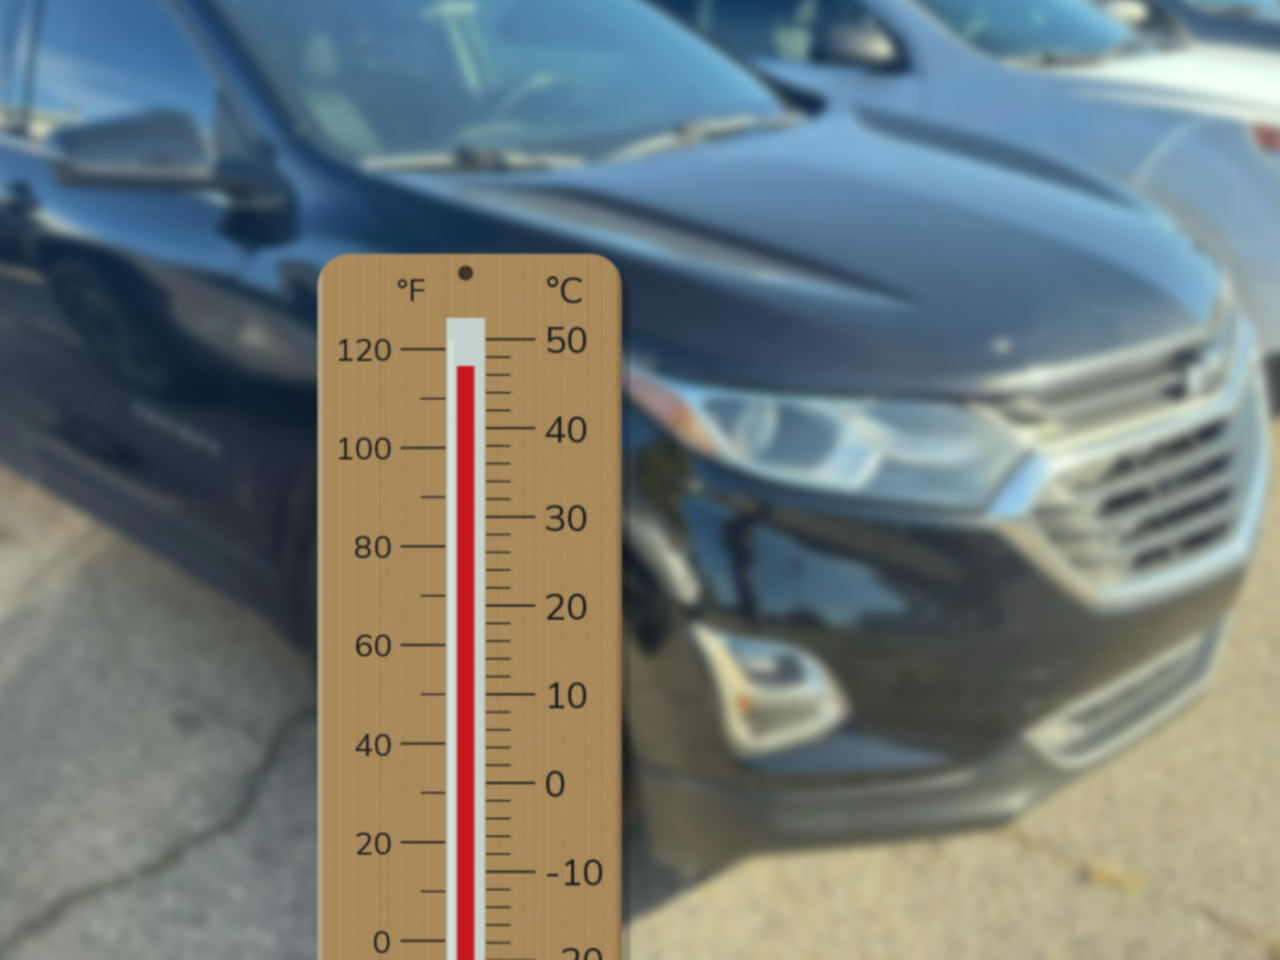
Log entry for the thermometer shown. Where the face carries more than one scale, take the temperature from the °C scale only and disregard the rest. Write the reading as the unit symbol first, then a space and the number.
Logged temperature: °C 47
